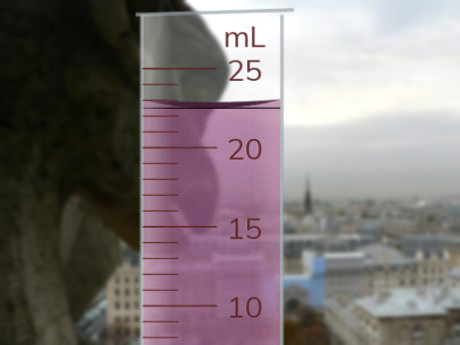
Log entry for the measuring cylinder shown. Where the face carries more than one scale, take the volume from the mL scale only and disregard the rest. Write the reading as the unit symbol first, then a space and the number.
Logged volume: mL 22.5
